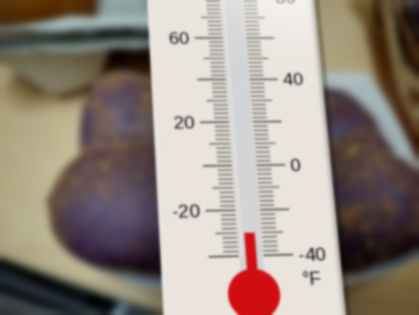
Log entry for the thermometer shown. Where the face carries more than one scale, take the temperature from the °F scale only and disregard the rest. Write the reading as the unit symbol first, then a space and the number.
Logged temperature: °F -30
